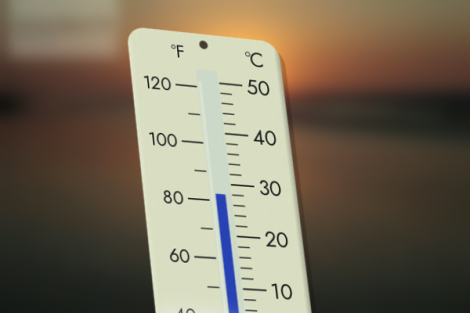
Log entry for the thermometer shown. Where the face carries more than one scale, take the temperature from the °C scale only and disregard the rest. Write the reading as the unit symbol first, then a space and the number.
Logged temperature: °C 28
